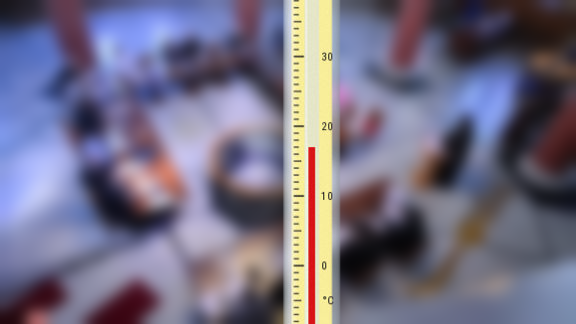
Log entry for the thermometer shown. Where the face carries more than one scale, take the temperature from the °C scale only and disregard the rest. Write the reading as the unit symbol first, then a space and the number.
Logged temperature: °C 17
